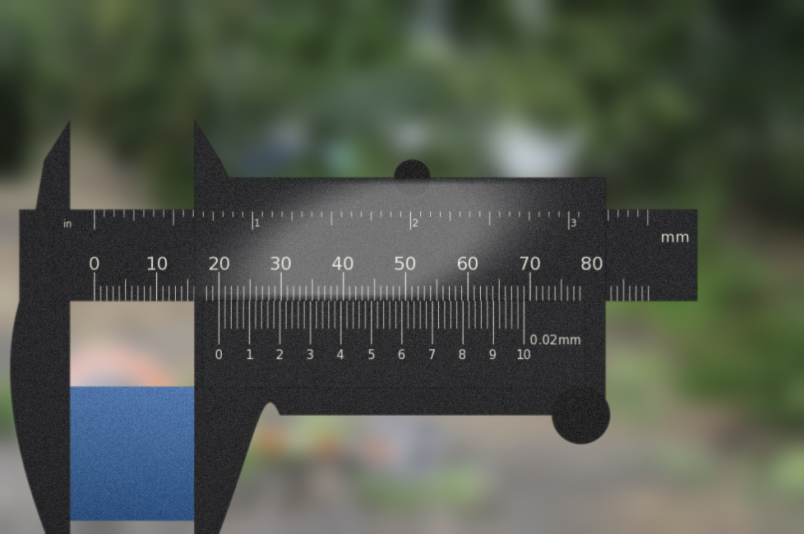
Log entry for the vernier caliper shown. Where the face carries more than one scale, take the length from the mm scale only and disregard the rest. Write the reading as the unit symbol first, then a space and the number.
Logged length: mm 20.0
